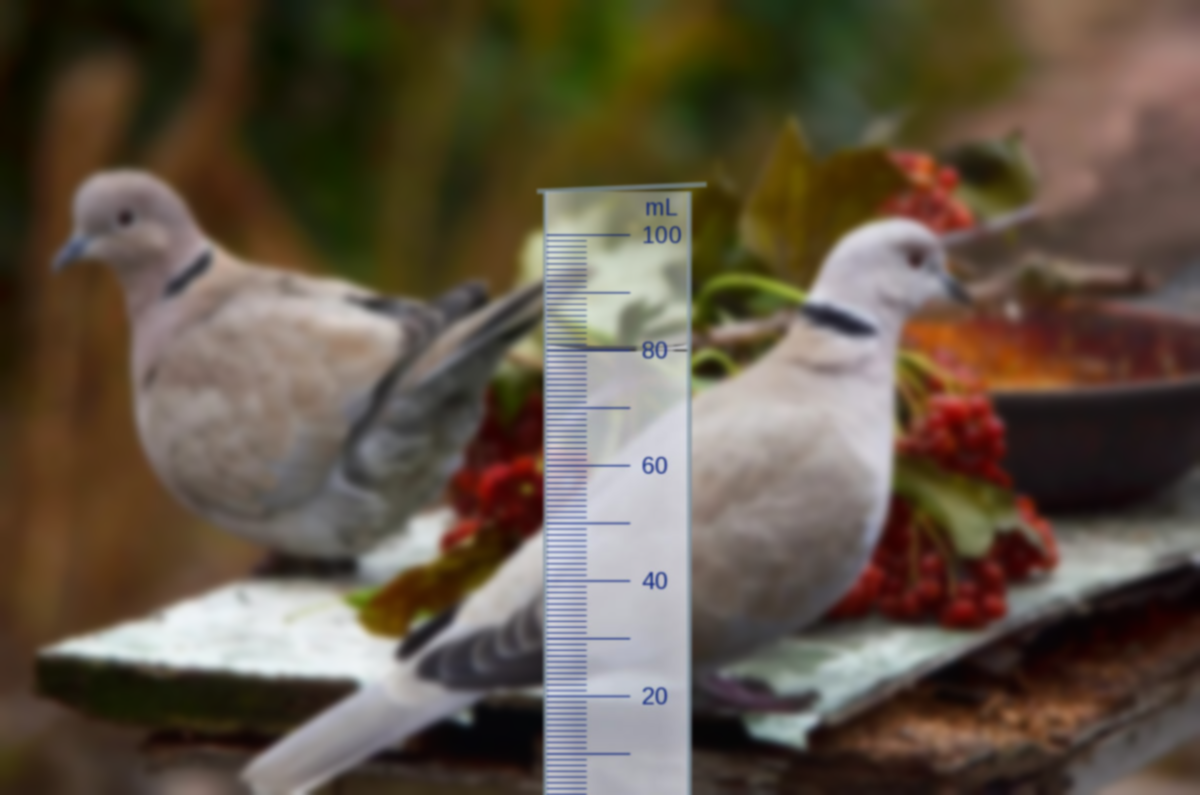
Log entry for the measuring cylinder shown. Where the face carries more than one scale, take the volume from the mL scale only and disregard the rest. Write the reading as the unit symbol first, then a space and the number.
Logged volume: mL 80
